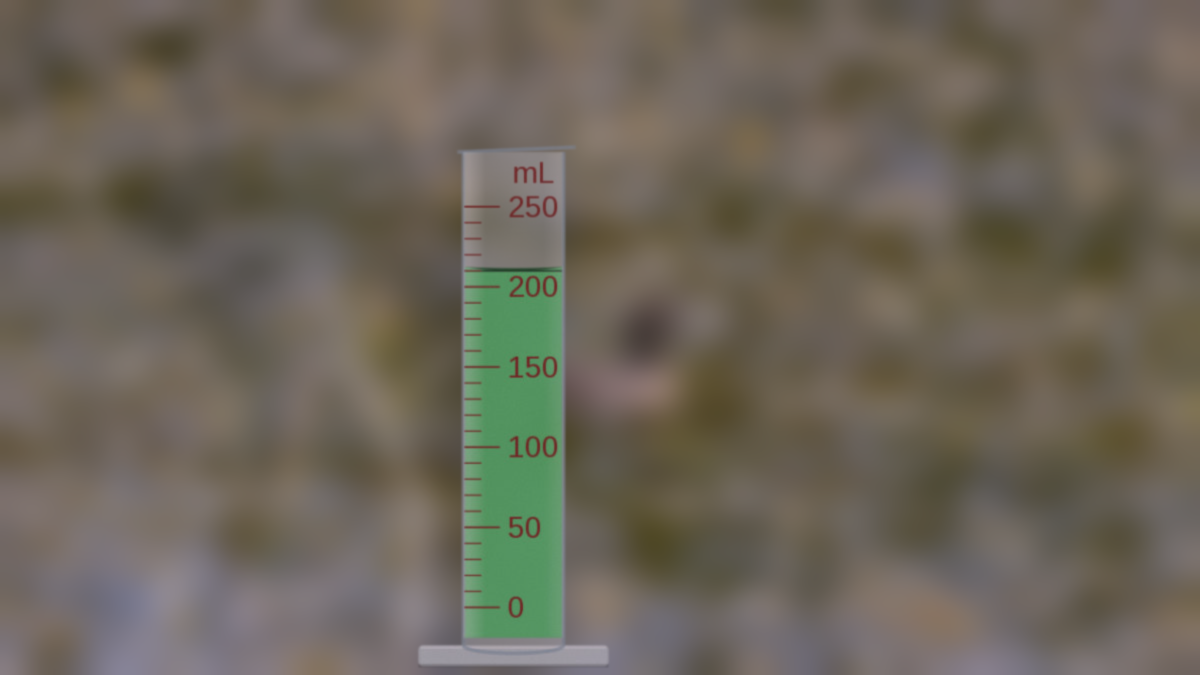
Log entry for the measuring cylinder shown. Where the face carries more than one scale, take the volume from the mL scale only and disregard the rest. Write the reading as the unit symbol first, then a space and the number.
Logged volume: mL 210
